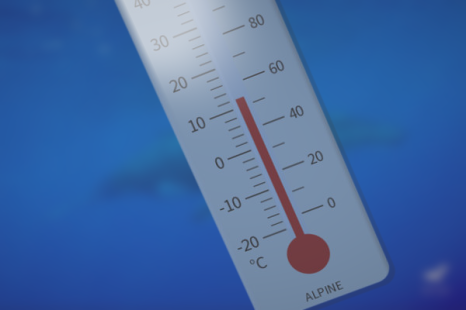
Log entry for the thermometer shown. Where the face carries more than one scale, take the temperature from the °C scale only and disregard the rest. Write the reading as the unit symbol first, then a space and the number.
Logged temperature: °C 12
